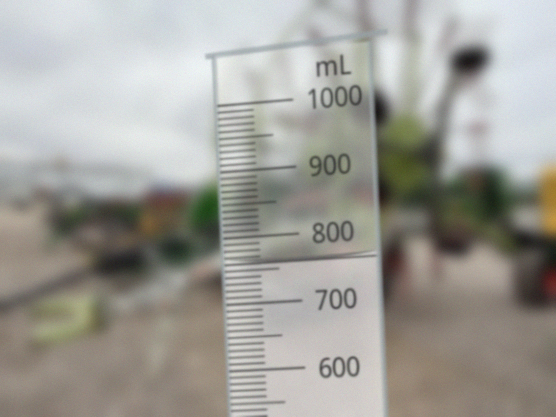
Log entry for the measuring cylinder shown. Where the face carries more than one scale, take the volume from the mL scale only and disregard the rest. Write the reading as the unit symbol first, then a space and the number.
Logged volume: mL 760
